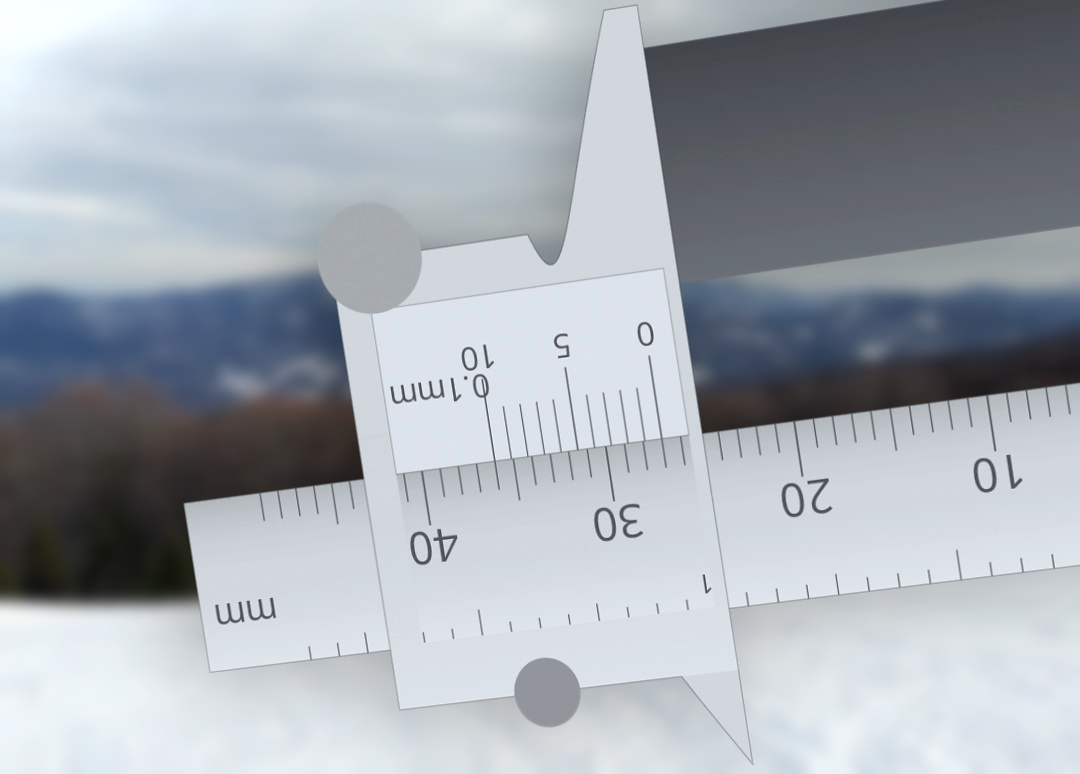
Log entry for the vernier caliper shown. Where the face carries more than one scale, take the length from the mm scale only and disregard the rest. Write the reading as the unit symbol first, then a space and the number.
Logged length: mm 27.0
